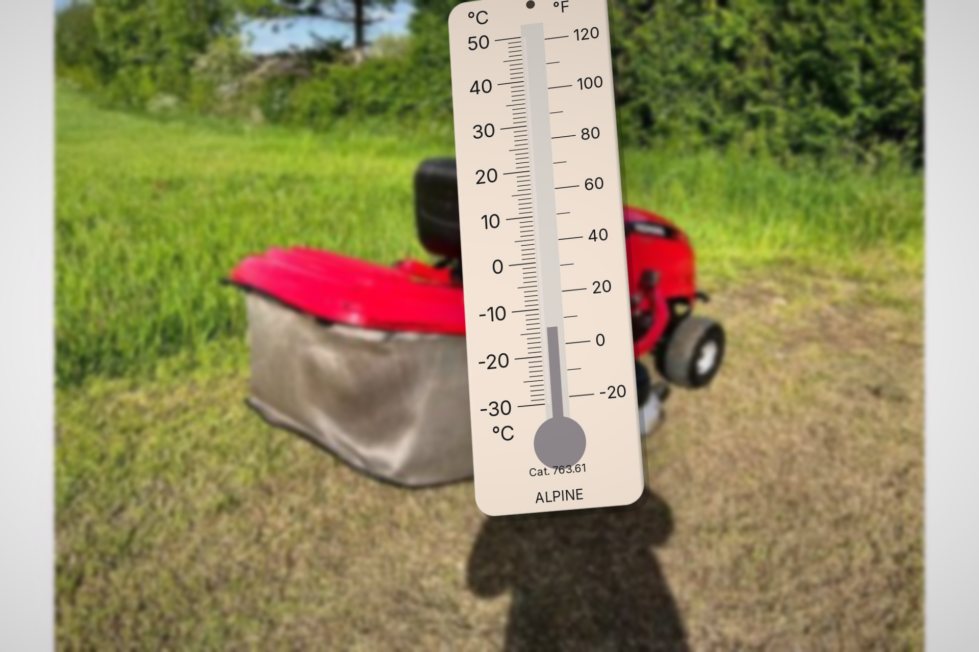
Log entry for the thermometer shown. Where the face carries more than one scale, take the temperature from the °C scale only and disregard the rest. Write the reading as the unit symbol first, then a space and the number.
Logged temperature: °C -14
